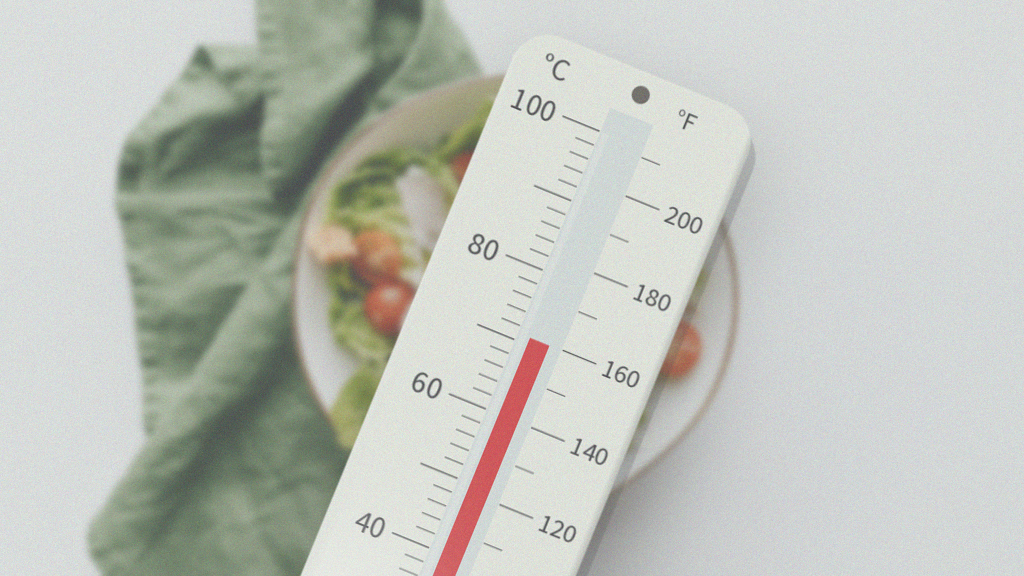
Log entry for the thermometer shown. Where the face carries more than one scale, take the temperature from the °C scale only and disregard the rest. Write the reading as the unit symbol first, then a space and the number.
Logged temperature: °C 71
